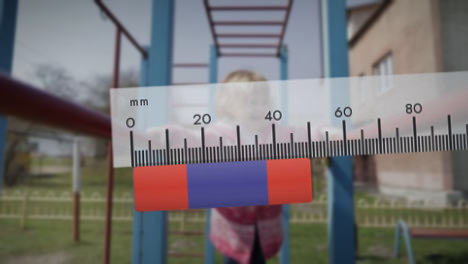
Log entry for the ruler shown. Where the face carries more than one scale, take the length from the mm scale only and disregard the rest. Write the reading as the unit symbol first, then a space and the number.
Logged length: mm 50
